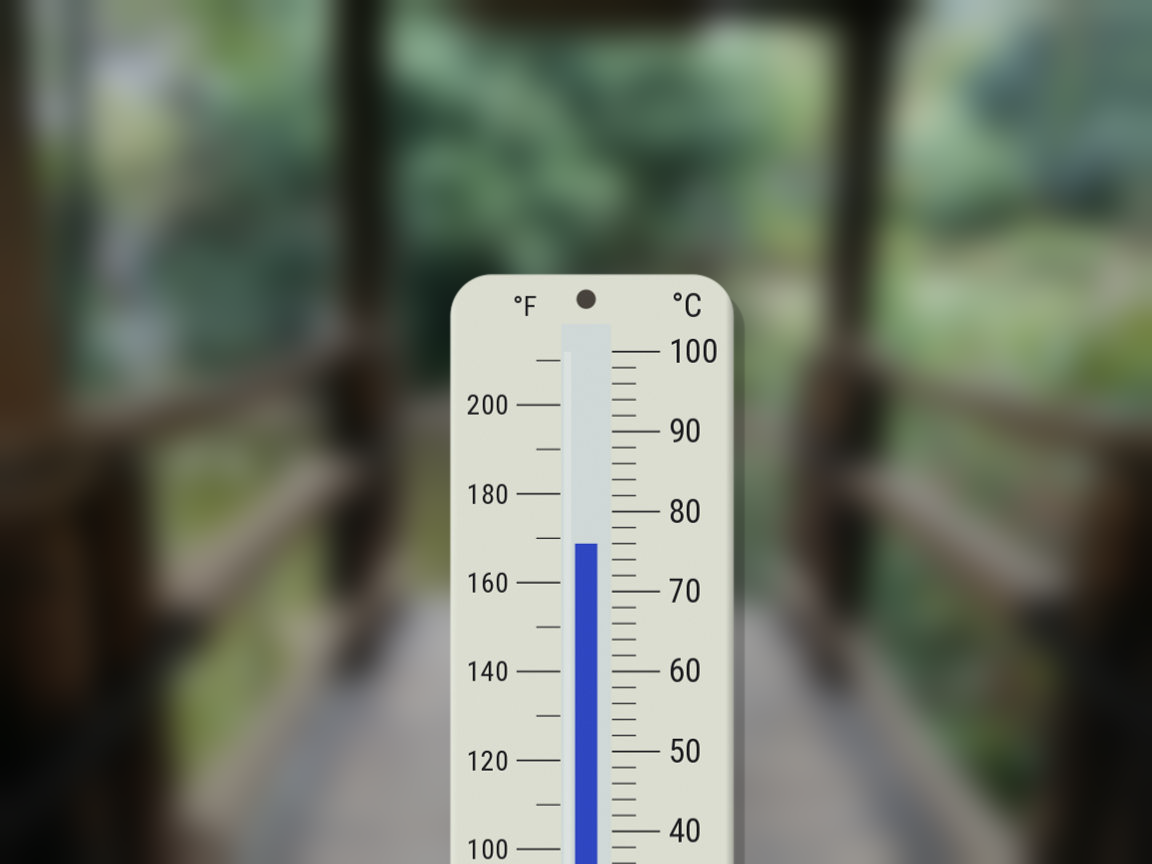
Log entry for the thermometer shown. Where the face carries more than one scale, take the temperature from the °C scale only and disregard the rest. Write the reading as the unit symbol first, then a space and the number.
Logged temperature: °C 76
